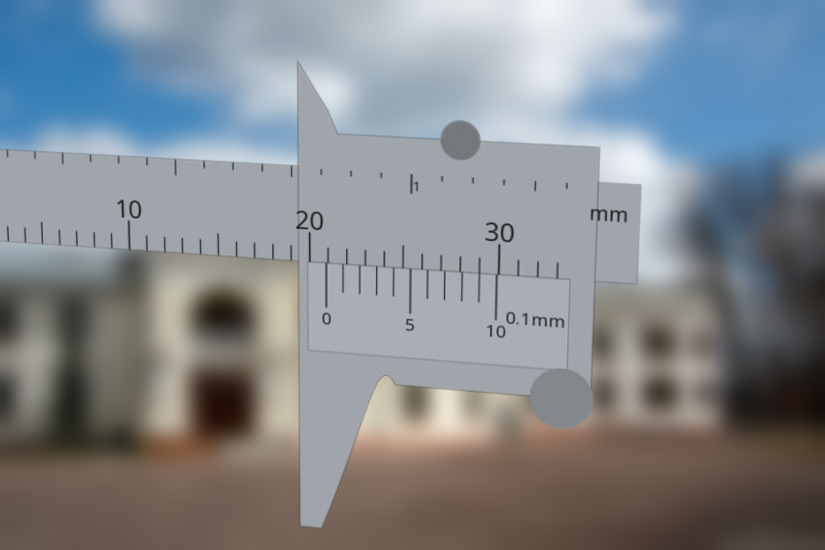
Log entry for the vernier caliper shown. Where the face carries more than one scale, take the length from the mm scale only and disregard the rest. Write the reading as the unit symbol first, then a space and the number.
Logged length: mm 20.9
